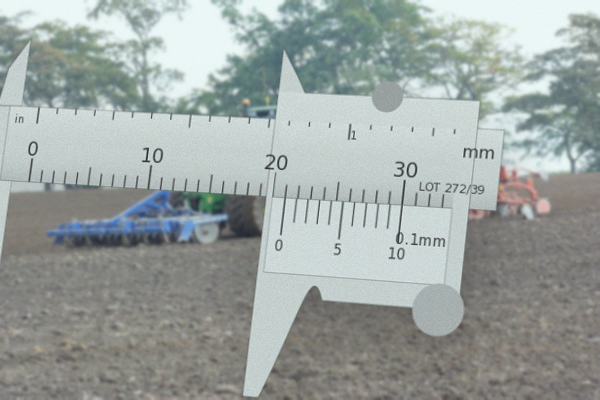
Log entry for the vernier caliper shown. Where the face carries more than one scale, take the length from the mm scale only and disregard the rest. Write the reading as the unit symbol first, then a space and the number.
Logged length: mm 21.0
